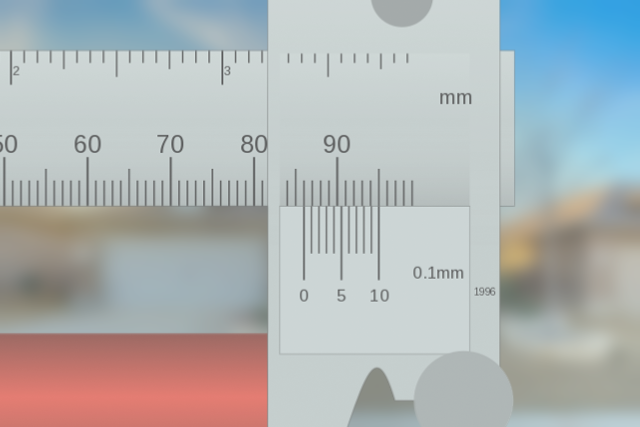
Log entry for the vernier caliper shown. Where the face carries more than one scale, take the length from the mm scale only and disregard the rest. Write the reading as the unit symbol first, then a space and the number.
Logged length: mm 86.0
